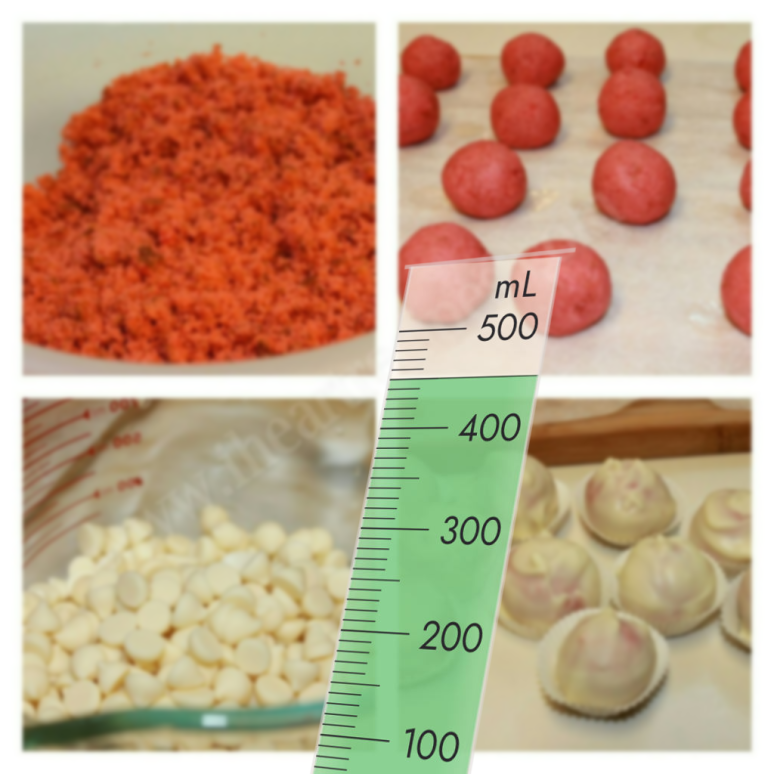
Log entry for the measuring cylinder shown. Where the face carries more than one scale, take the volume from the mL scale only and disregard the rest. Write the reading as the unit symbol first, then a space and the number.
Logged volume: mL 450
